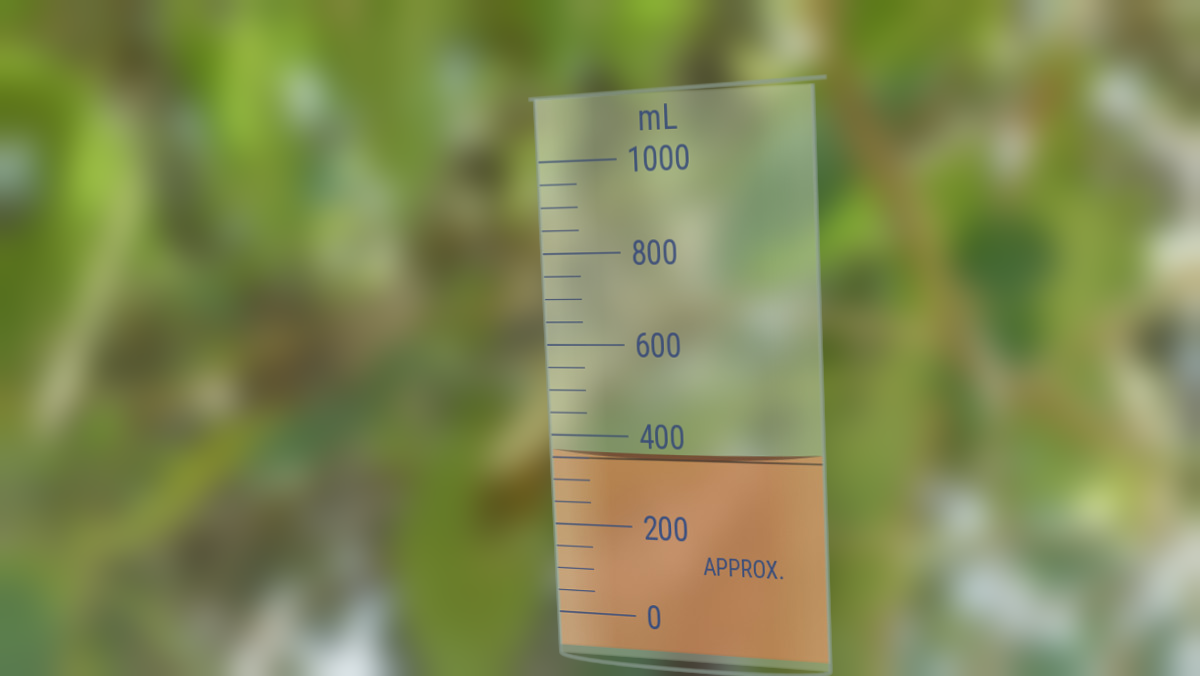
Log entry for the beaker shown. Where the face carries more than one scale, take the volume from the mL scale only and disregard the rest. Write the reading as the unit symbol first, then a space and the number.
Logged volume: mL 350
